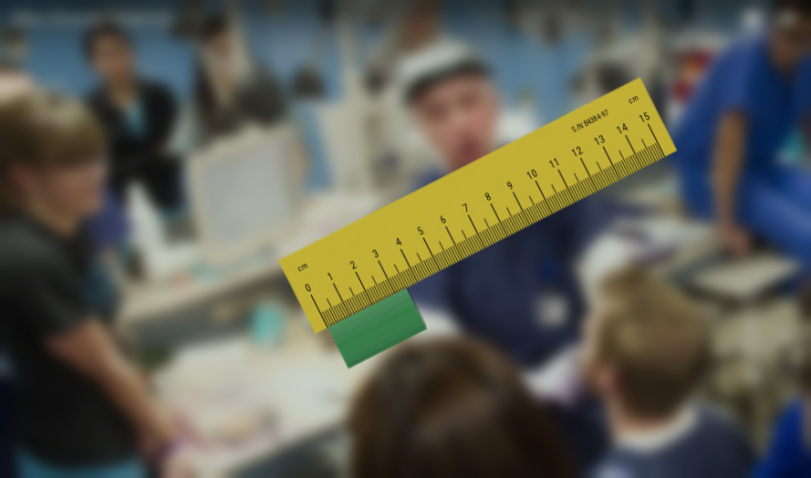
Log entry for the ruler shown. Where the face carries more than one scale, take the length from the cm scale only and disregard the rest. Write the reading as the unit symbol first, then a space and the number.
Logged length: cm 3.5
